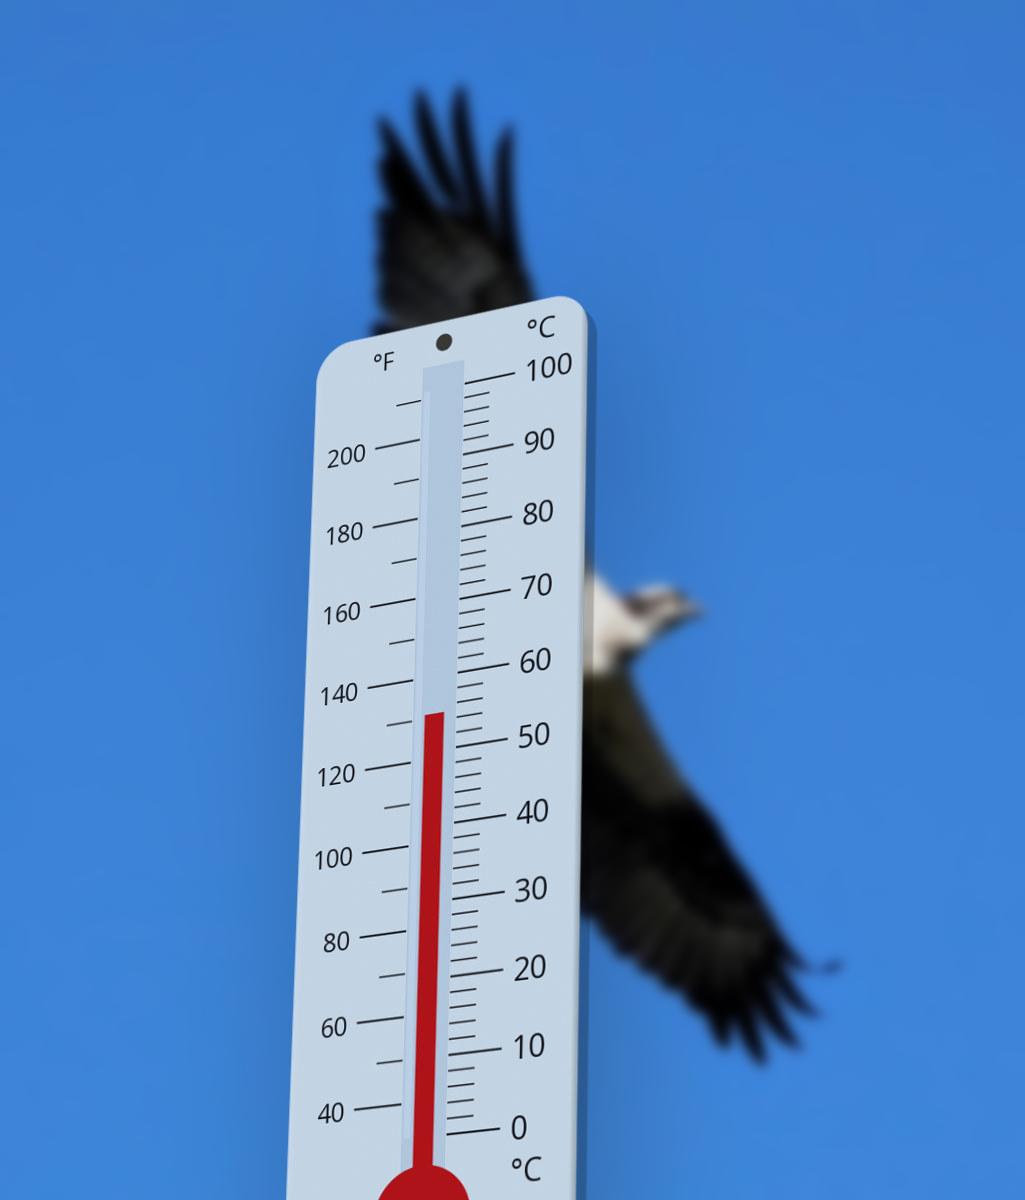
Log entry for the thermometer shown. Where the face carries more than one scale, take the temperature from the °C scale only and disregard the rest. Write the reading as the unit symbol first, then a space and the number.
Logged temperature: °C 55
